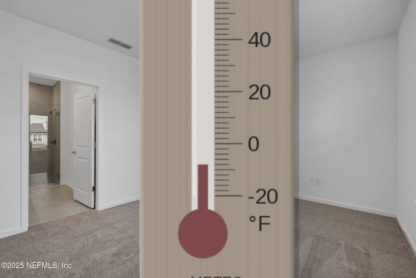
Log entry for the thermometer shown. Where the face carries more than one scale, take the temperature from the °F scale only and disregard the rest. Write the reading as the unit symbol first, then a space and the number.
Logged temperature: °F -8
